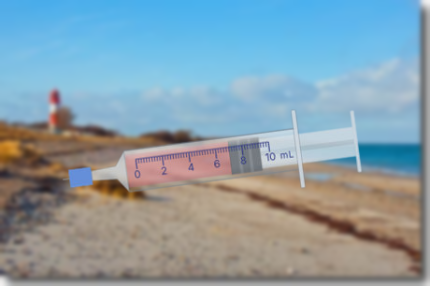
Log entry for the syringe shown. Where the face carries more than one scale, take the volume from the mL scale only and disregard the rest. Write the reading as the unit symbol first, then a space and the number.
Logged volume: mL 7
